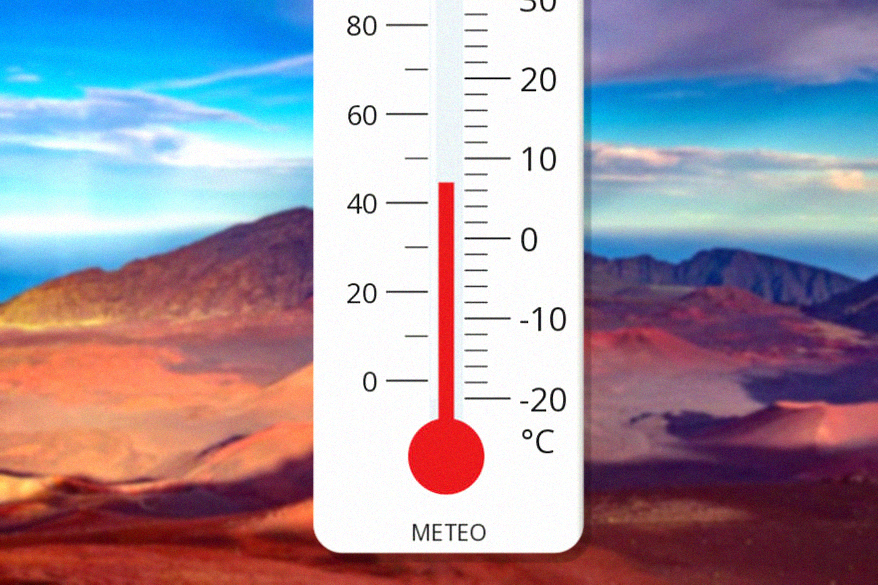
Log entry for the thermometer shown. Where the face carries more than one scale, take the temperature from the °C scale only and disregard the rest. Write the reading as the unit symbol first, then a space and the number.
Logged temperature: °C 7
